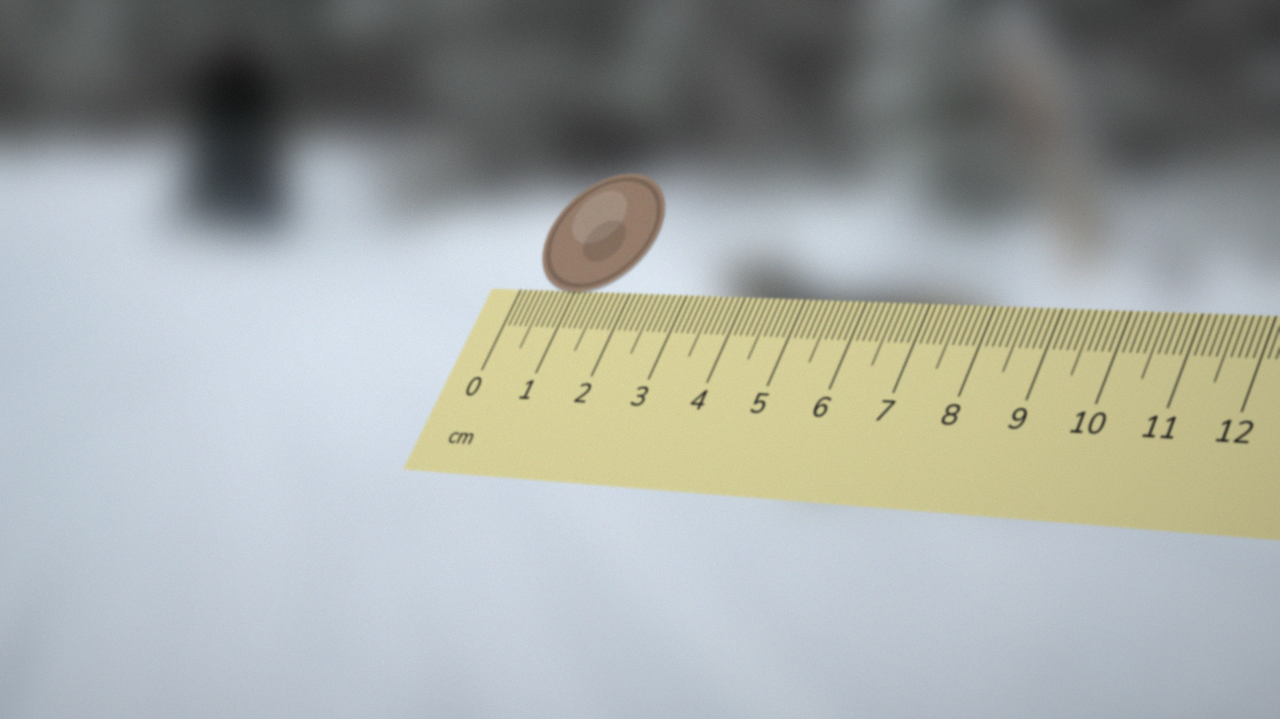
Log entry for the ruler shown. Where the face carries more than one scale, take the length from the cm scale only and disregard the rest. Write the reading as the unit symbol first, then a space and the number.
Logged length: cm 2
